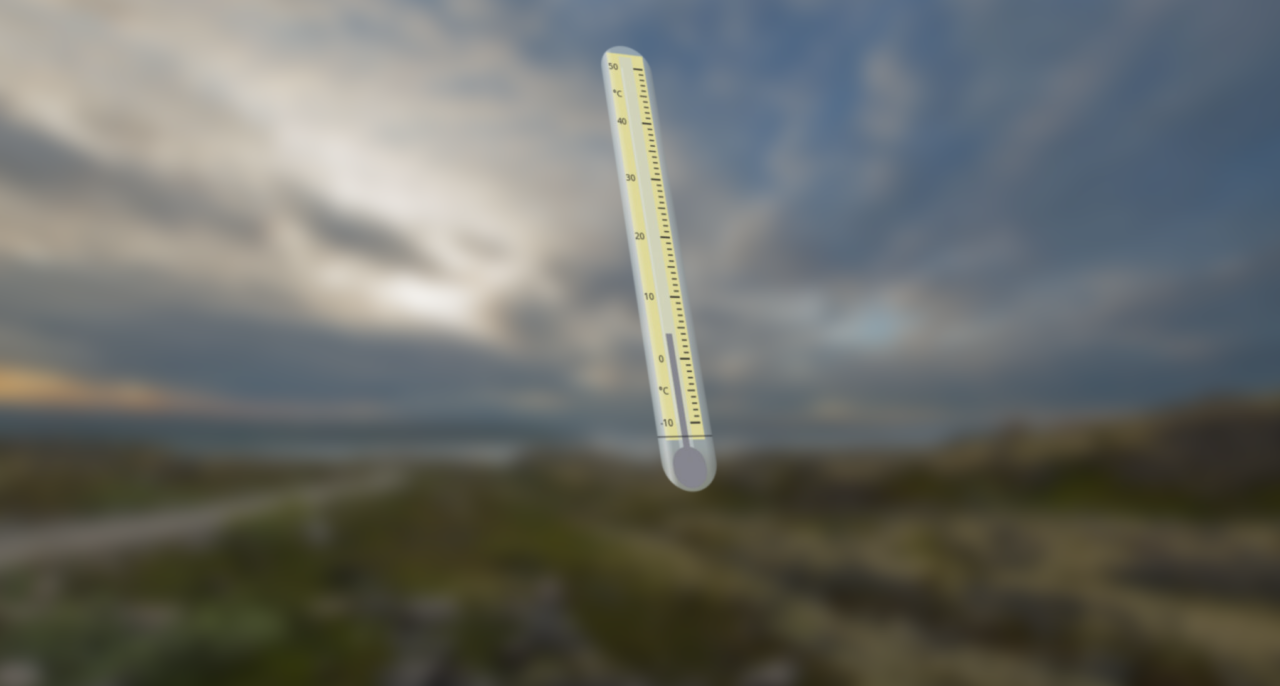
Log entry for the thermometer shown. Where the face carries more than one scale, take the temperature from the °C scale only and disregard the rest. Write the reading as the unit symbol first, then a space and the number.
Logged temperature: °C 4
